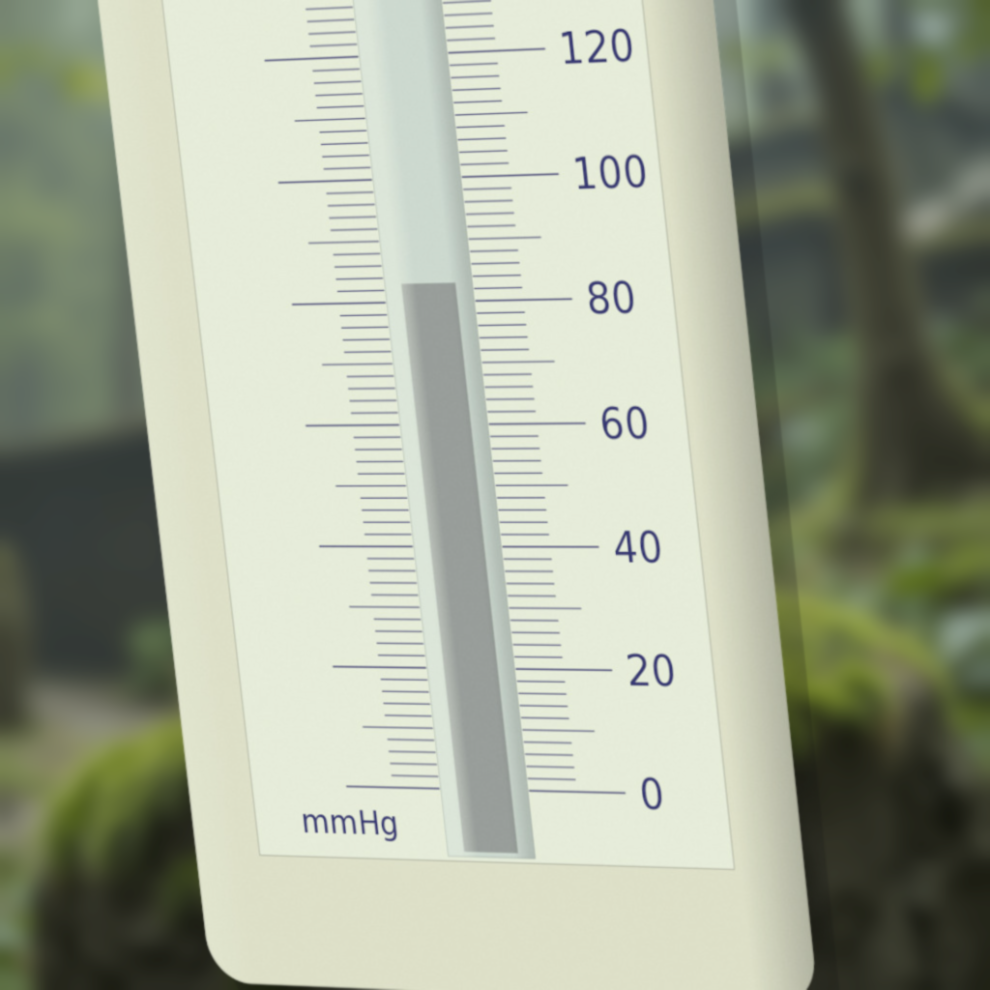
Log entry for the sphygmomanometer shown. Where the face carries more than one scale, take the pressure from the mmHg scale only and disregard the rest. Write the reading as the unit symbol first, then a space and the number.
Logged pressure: mmHg 83
